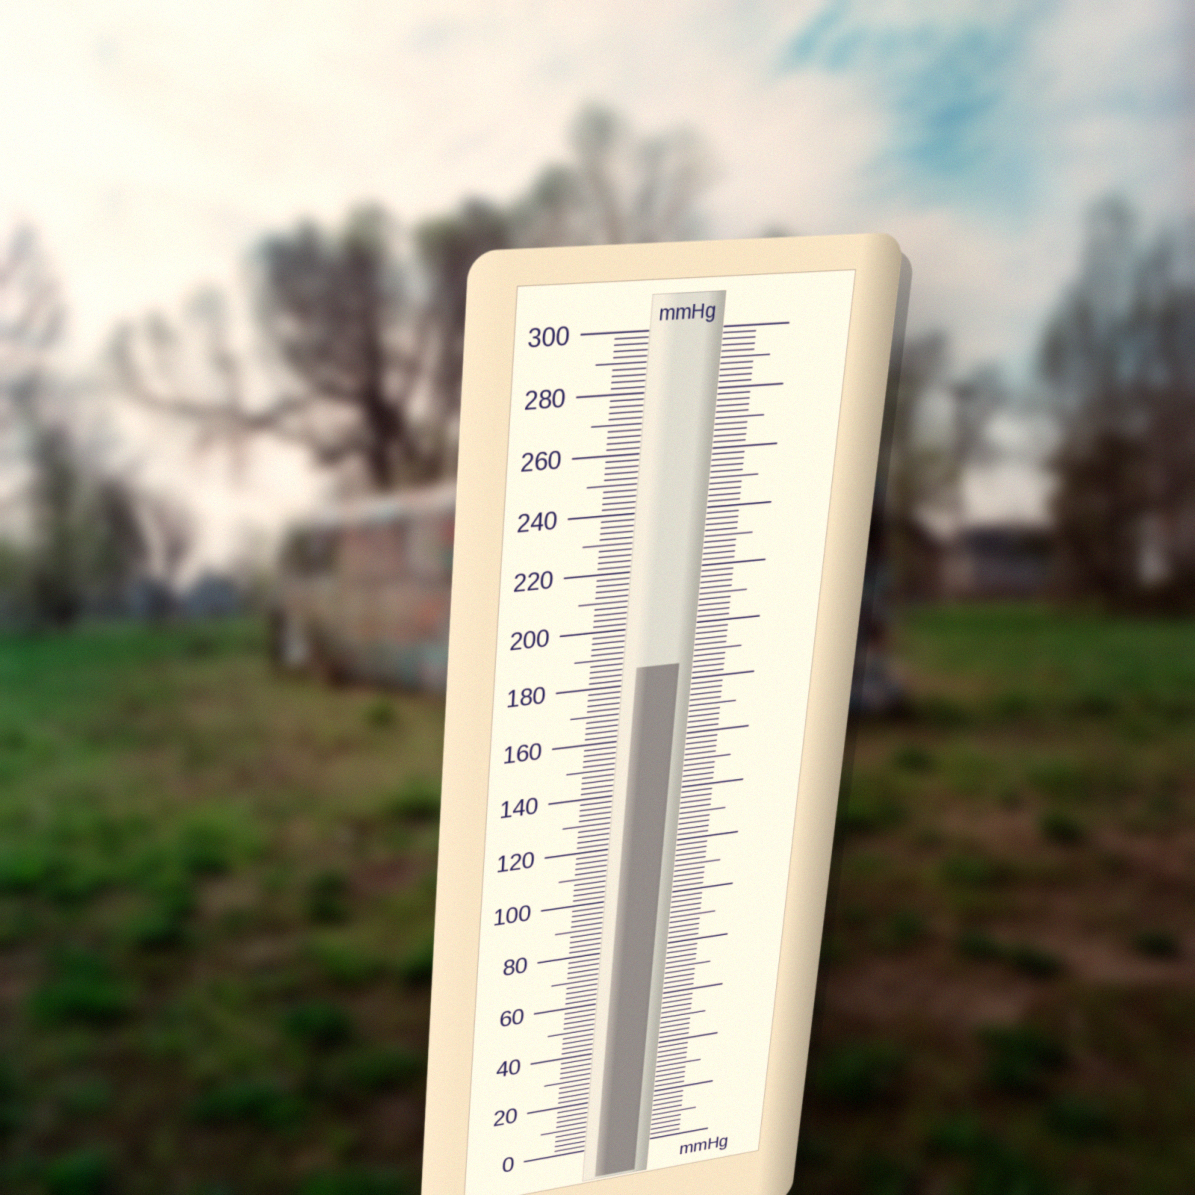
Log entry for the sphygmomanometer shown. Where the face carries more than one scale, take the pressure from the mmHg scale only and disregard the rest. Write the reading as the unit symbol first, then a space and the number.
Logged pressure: mmHg 186
